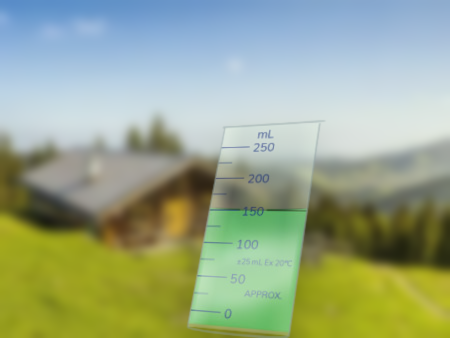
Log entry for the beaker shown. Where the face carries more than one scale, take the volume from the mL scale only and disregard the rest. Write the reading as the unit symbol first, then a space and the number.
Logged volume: mL 150
